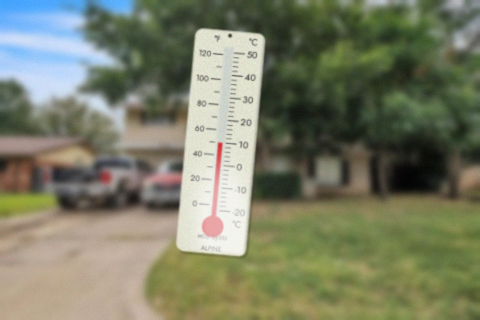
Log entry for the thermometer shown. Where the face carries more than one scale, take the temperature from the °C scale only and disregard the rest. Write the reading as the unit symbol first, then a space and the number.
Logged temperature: °C 10
